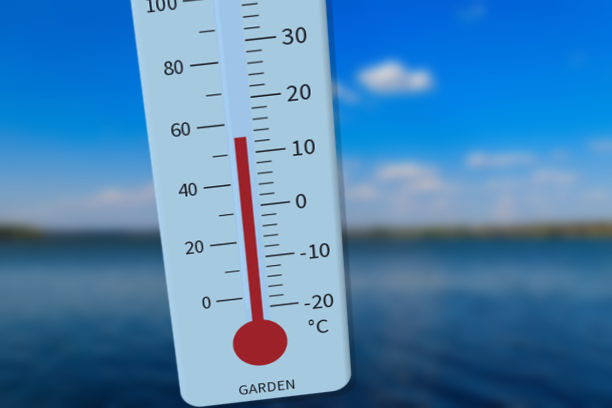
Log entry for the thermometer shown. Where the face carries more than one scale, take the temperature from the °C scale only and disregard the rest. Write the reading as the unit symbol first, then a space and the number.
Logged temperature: °C 13
